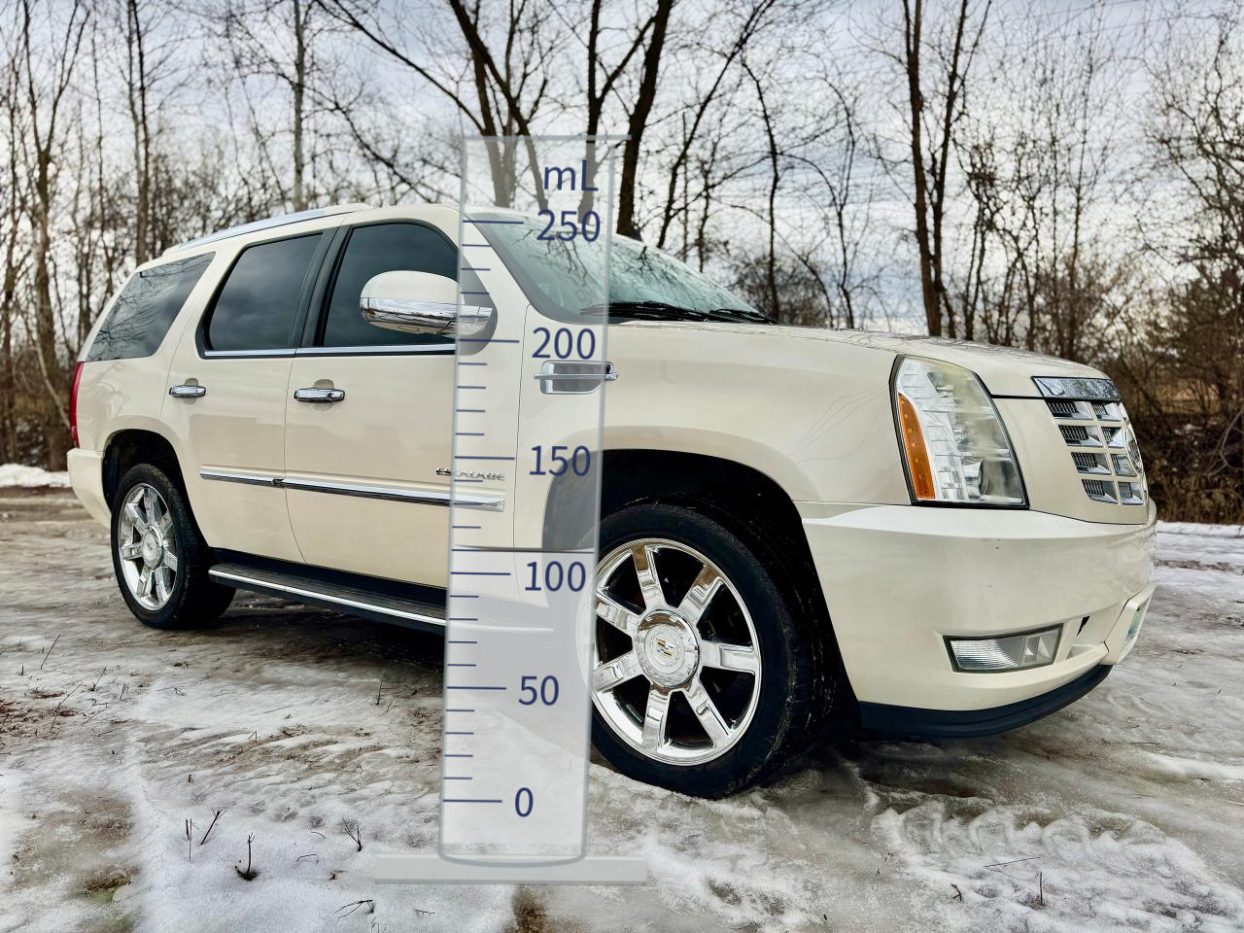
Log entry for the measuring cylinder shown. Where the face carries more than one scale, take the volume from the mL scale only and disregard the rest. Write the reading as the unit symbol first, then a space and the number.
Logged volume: mL 110
